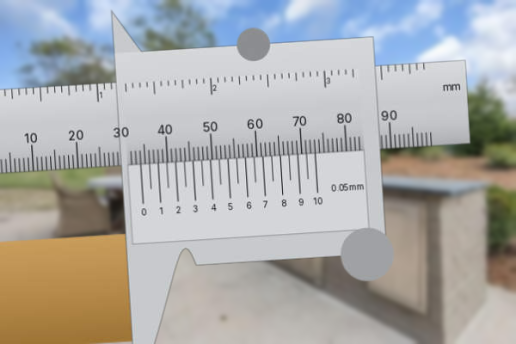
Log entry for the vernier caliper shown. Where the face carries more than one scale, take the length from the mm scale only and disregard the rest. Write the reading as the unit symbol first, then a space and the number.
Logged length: mm 34.0
